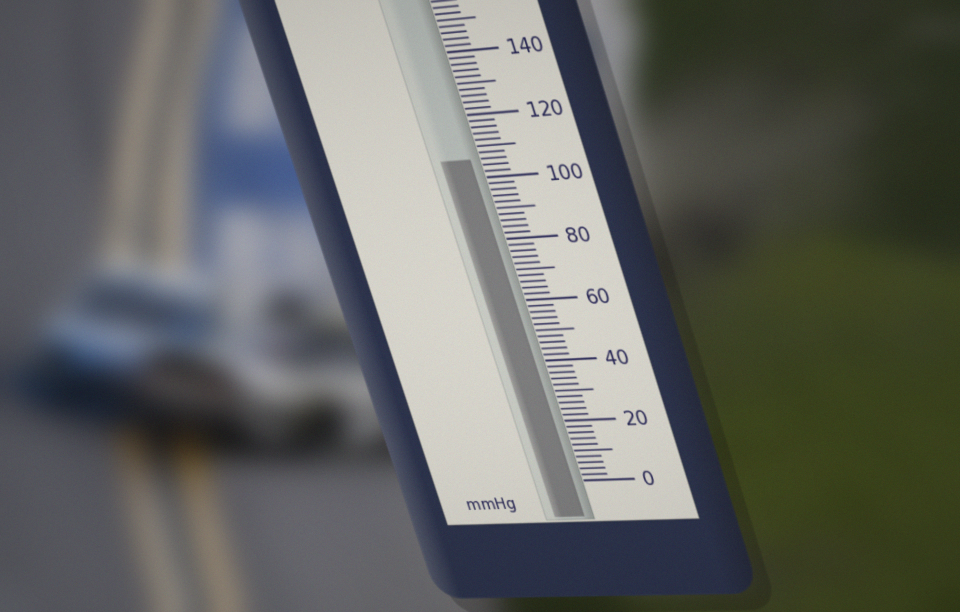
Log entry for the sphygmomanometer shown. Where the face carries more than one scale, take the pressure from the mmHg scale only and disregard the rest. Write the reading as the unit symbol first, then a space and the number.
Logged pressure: mmHg 106
